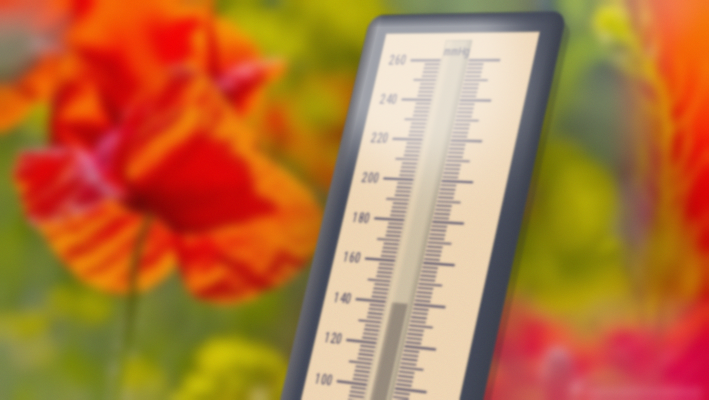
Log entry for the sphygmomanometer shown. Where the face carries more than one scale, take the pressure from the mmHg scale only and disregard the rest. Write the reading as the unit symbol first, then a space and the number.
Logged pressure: mmHg 140
